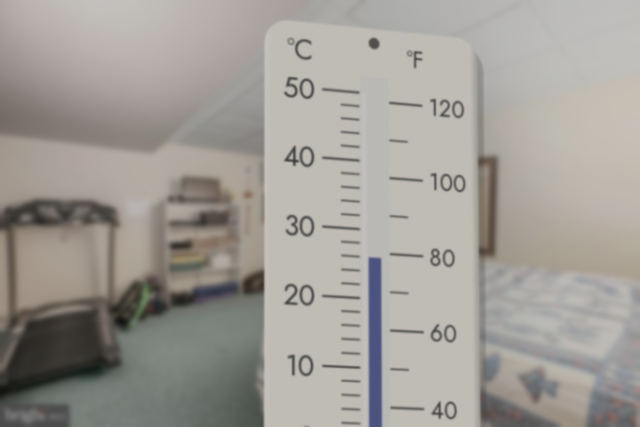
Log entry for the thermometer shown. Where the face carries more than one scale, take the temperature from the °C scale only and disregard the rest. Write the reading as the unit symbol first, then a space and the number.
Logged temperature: °C 26
